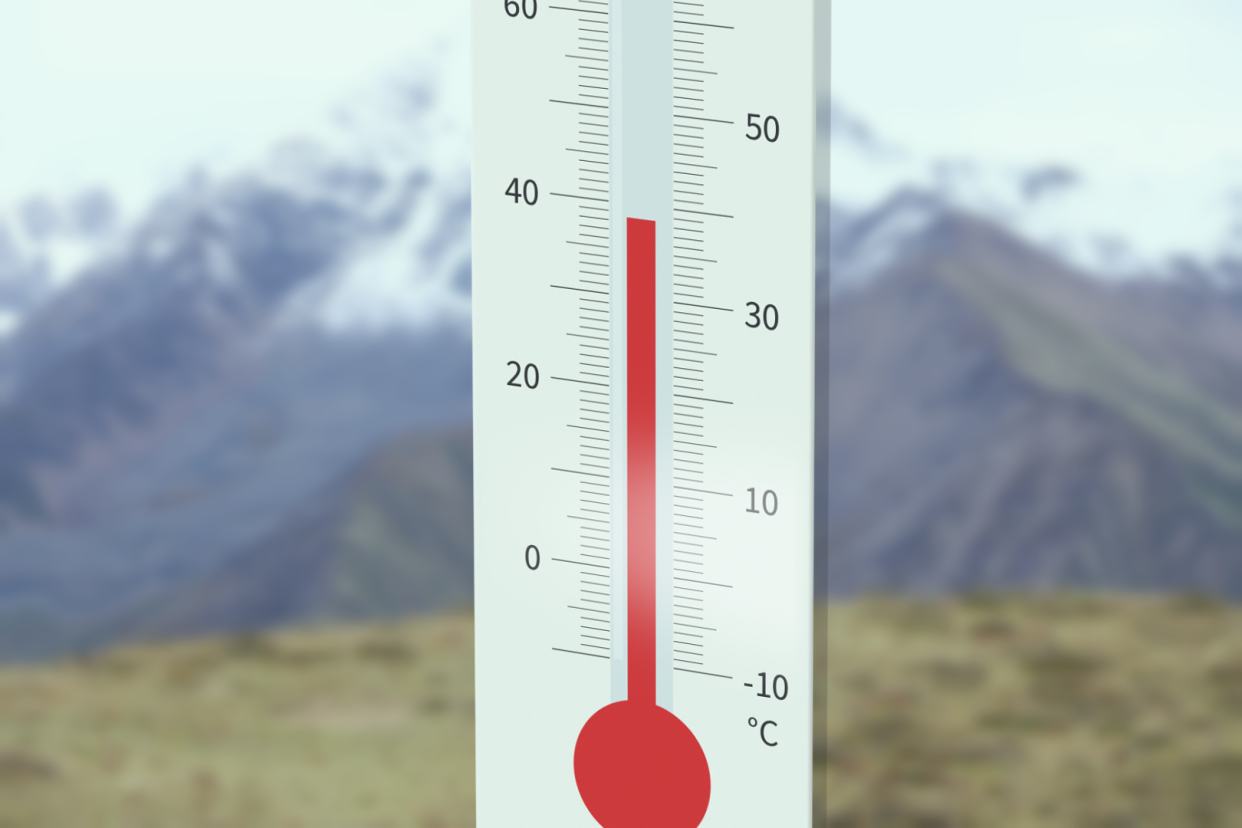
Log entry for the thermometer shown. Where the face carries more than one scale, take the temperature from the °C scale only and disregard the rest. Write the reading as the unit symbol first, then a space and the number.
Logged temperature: °C 38.5
